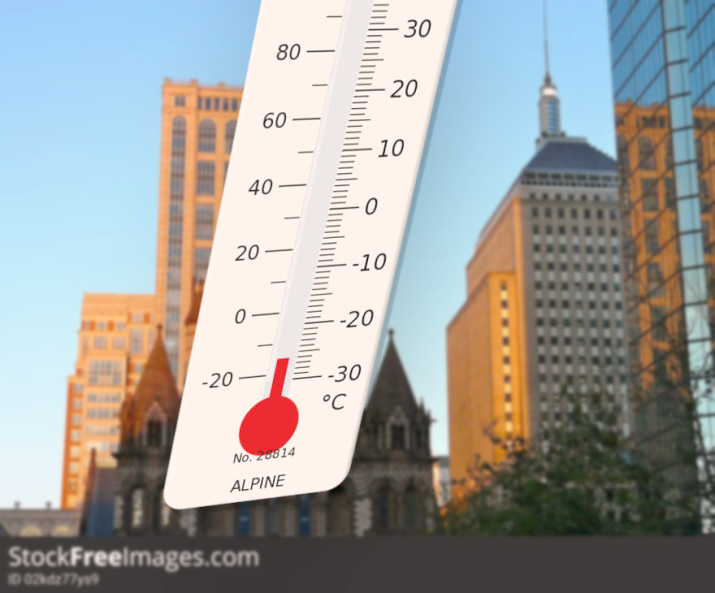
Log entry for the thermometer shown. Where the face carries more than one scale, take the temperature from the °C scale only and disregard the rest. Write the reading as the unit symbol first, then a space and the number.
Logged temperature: °C -26
